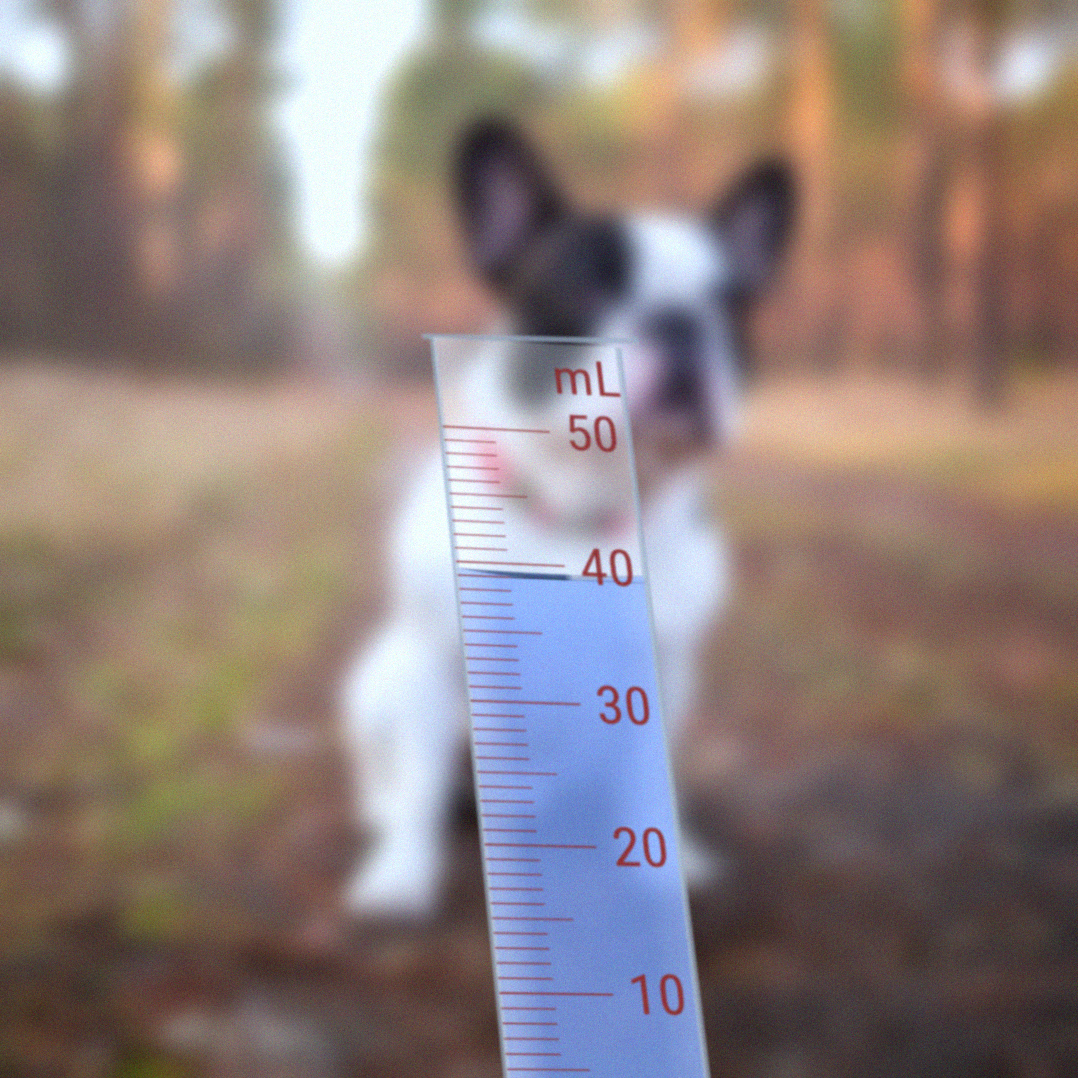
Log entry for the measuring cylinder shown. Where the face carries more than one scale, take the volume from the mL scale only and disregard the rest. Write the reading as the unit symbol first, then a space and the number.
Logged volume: mL 39
